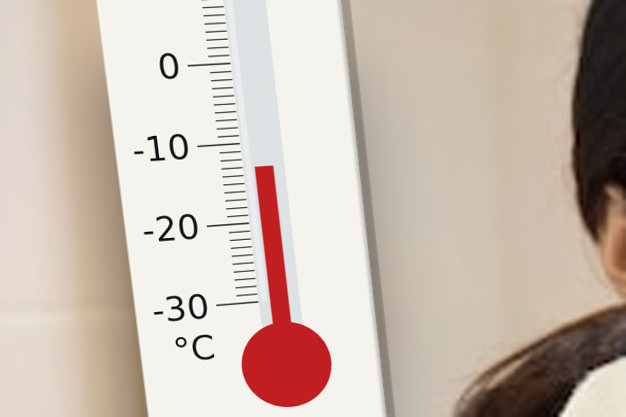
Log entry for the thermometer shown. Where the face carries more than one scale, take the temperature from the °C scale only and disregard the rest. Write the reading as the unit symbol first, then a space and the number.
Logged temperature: °C -13
